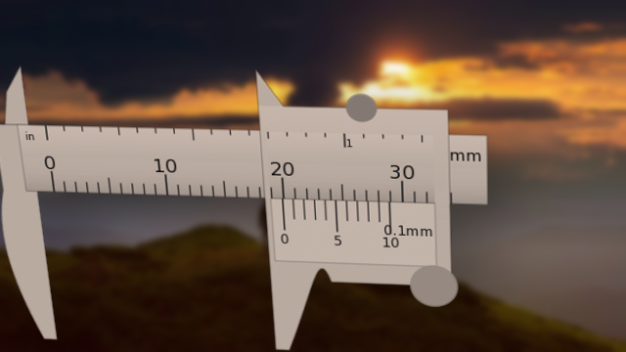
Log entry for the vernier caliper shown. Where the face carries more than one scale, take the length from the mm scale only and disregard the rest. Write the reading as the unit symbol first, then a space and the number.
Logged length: mm 19.9
